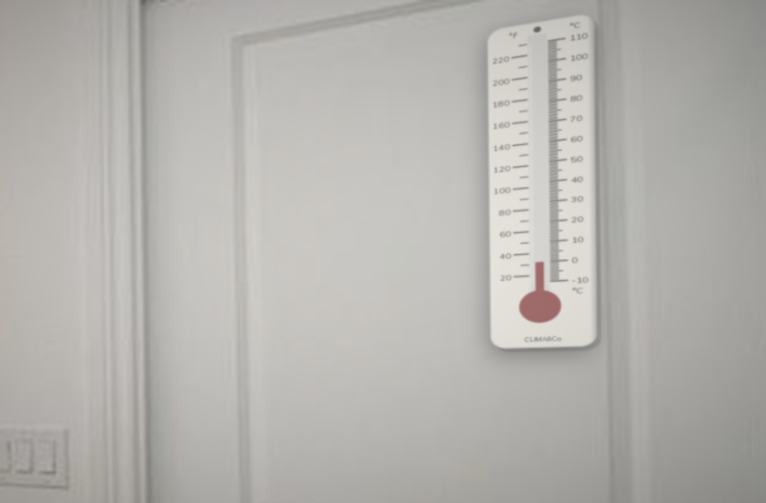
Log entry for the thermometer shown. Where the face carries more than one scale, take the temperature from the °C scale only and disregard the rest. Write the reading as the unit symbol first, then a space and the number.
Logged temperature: °C 0
